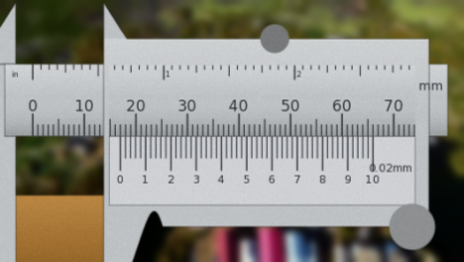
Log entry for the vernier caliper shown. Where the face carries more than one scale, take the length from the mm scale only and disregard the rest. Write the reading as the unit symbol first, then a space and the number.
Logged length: mm 17.0
